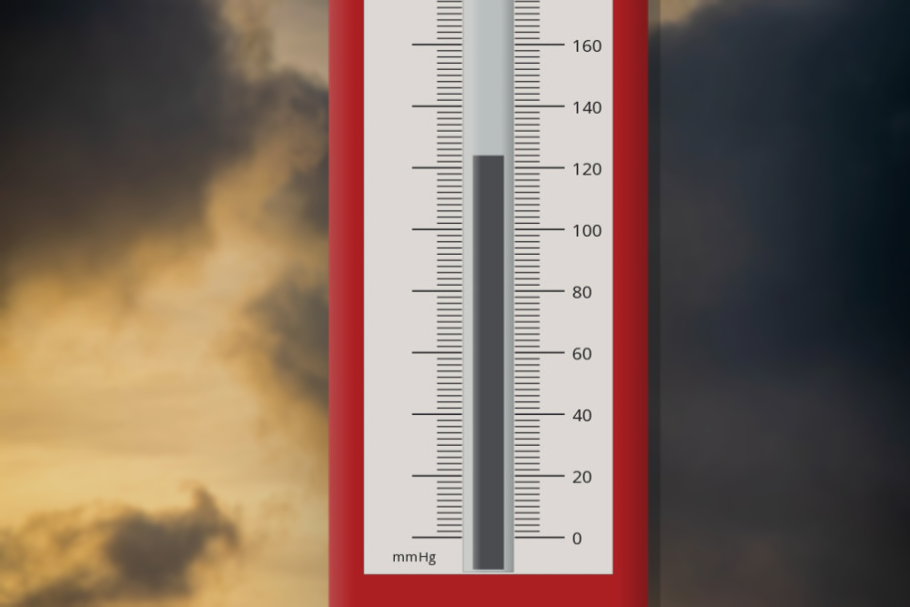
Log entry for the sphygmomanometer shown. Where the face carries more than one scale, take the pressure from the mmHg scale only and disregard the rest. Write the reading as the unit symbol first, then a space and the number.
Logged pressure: mmHg 124
